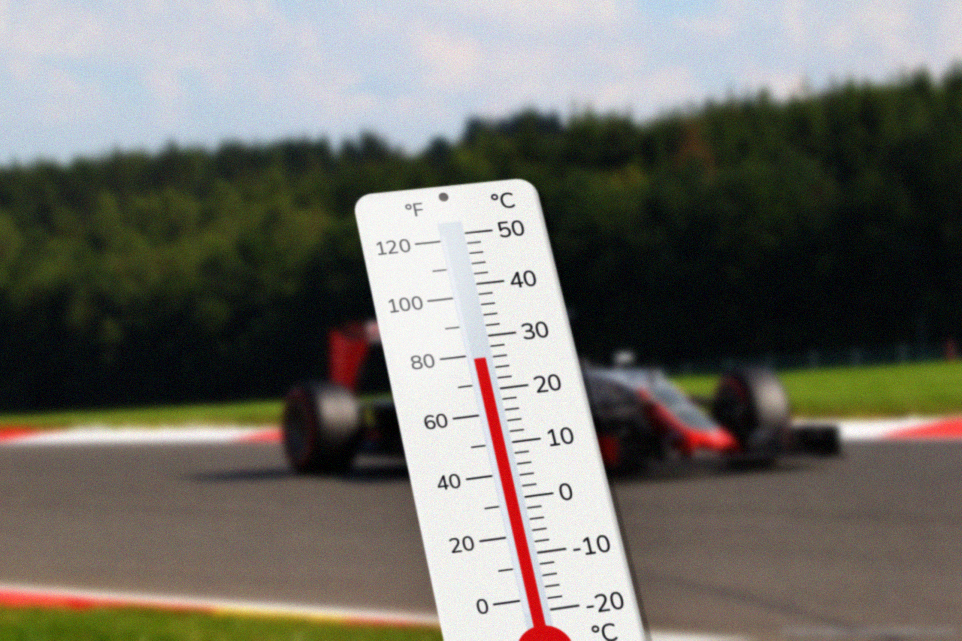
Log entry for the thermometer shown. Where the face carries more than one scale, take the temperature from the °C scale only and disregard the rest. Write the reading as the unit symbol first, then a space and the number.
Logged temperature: °C 26
